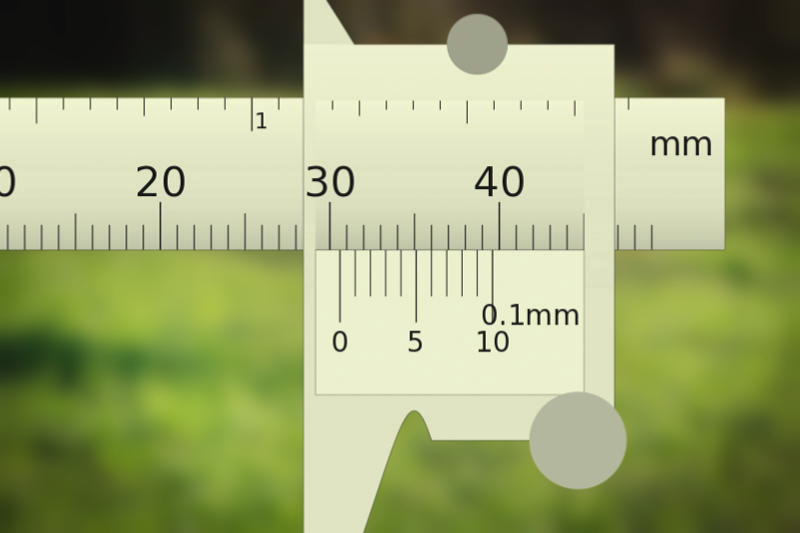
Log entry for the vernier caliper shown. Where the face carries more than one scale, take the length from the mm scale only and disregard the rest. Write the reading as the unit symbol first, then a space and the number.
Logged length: mm 30.6
